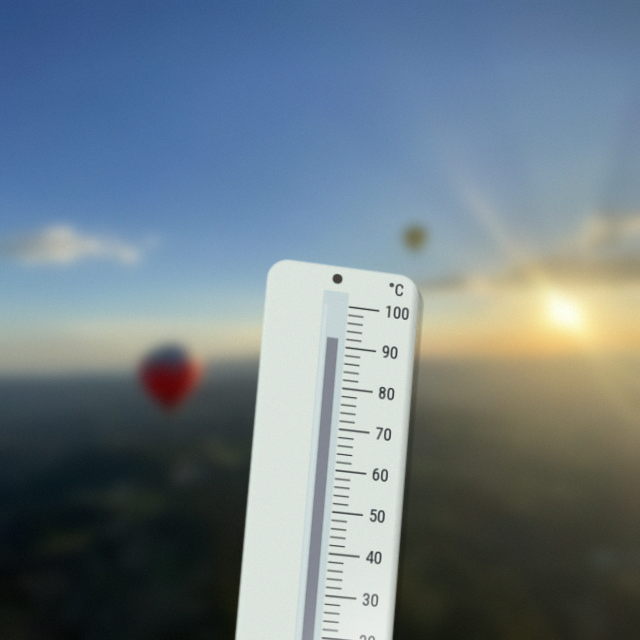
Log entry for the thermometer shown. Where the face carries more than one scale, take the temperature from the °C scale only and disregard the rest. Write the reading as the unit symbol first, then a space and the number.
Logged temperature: °C 92
